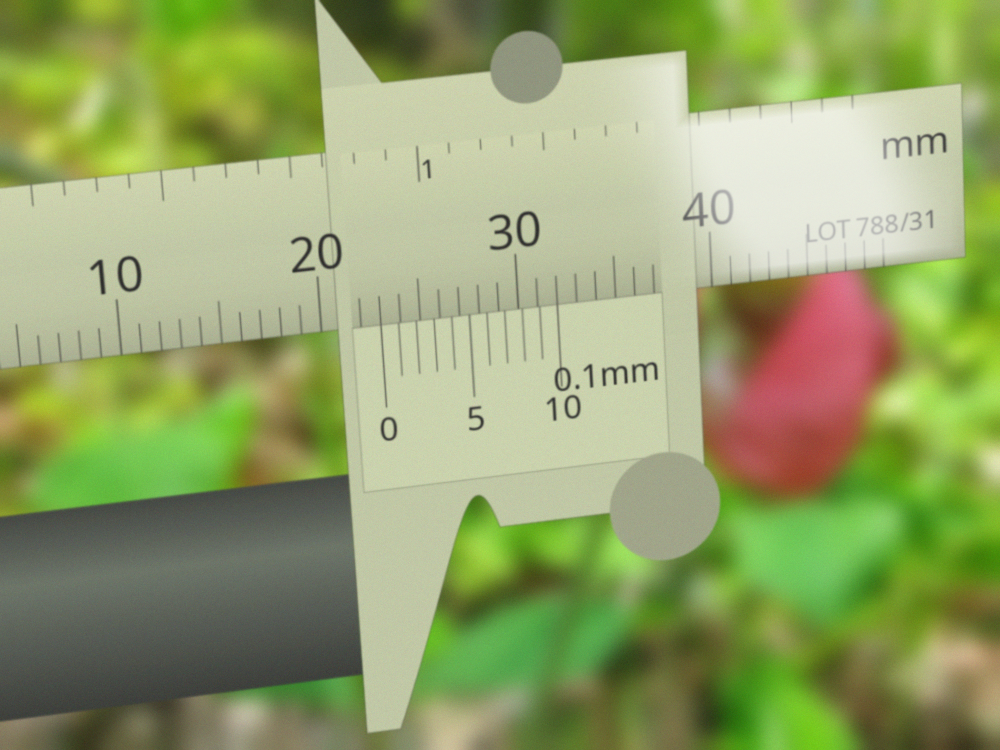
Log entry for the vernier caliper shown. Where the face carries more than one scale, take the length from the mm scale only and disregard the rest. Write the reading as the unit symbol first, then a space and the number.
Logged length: mm 23.0
